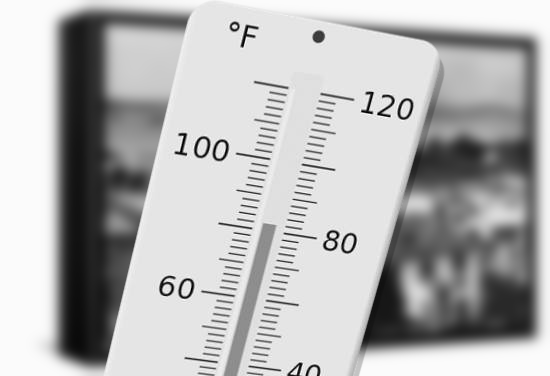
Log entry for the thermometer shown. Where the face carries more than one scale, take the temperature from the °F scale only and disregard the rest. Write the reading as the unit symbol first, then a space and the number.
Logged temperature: °F 82
